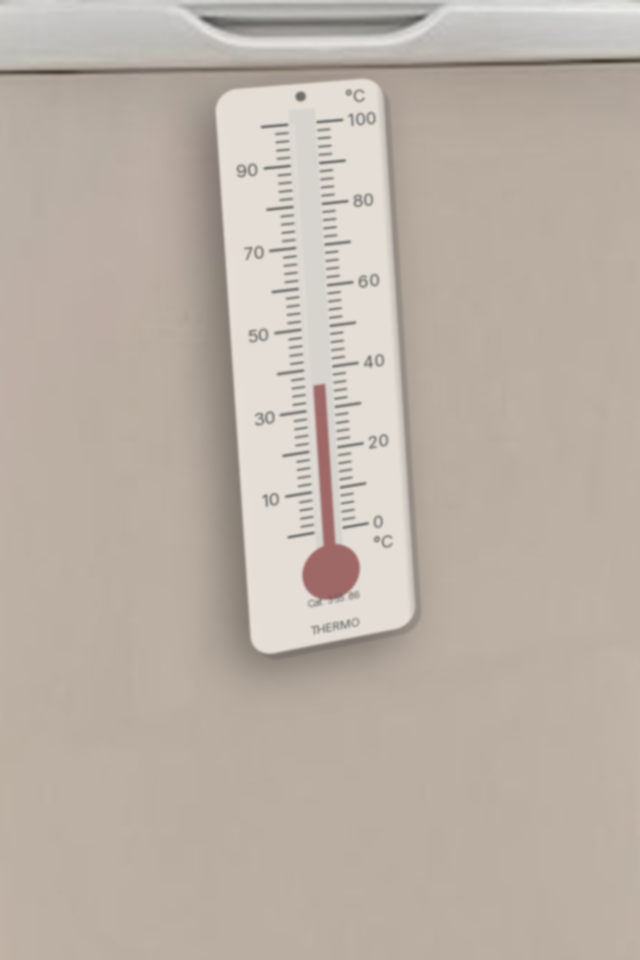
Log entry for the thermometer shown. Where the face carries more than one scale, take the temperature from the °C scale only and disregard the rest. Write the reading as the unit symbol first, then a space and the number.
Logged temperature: °C 36
